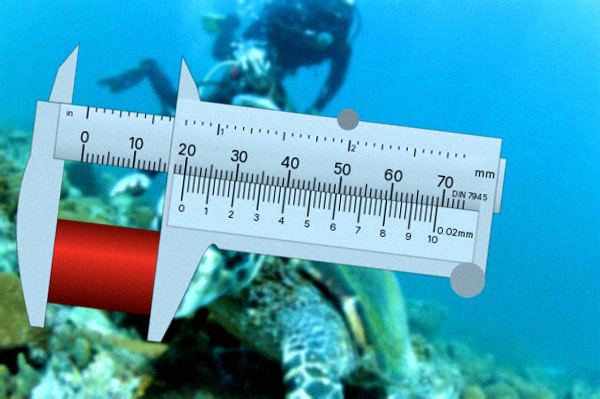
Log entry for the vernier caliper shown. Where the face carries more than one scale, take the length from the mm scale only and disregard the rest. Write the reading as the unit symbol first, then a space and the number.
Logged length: mm 20.0
